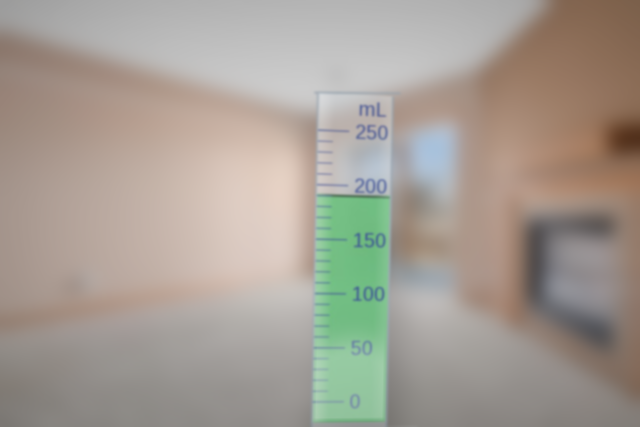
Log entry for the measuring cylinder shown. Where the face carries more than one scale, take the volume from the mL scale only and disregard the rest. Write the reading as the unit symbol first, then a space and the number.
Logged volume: mL 190
